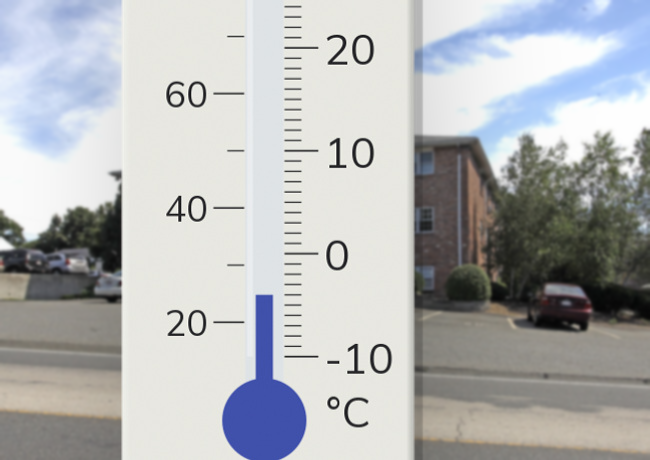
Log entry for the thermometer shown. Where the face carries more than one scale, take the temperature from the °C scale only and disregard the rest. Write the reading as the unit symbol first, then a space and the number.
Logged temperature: °C -4
